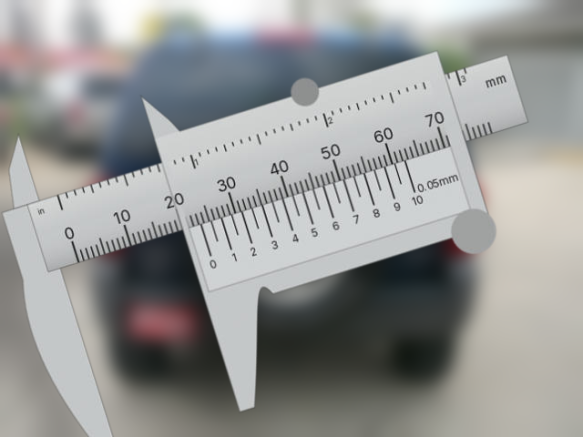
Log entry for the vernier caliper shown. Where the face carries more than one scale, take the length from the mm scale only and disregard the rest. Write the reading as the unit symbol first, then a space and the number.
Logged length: mm 23.4
